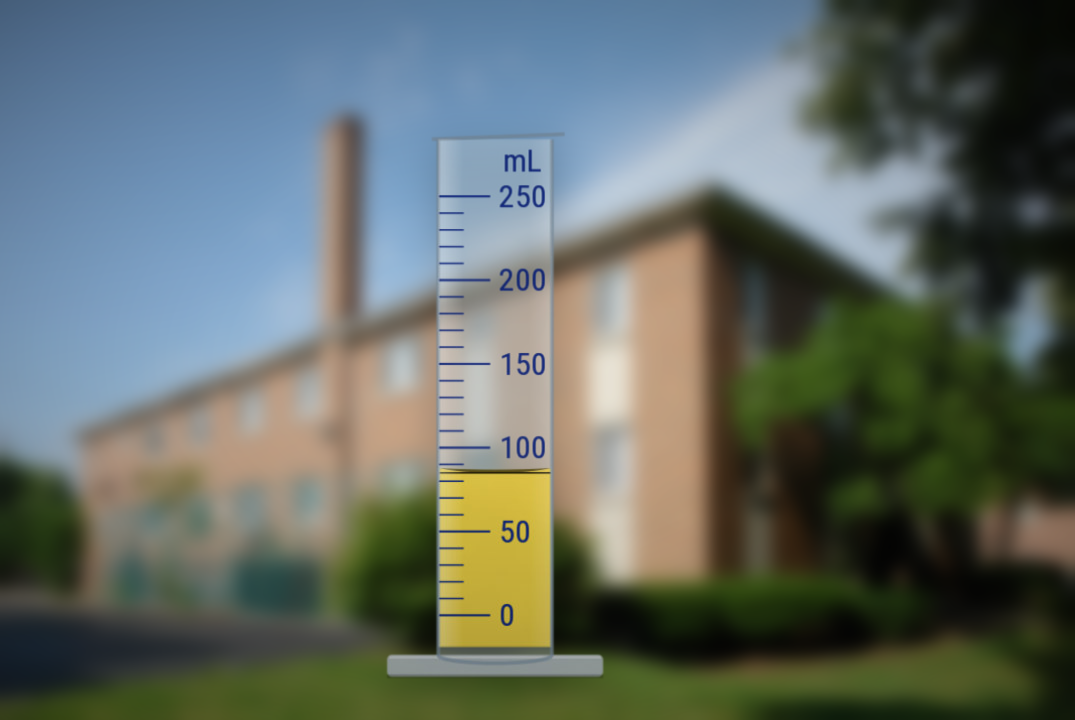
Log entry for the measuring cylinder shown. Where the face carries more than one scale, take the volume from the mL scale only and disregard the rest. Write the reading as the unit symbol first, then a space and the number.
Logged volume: mL 85
